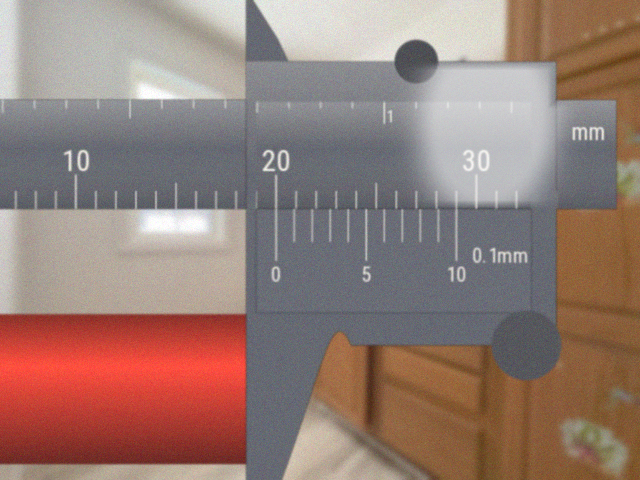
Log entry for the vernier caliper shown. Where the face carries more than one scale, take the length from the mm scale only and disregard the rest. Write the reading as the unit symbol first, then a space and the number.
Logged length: mm 20.0
